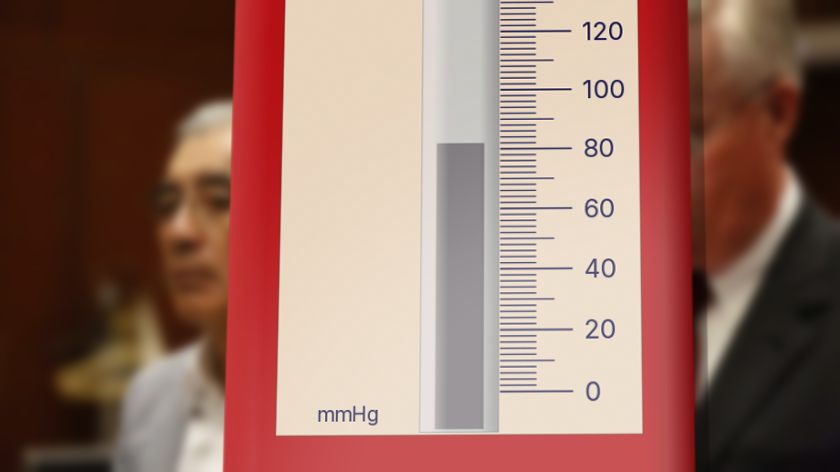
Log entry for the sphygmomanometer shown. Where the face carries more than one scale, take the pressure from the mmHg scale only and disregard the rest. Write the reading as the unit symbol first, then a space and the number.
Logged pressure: mmHg 82
